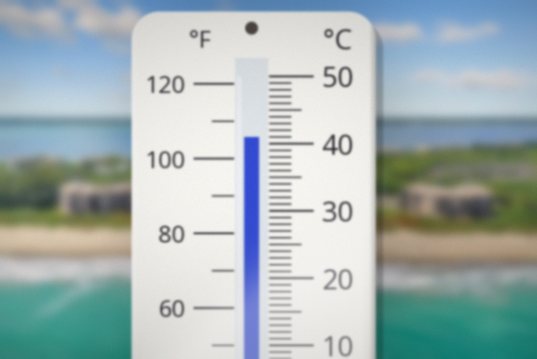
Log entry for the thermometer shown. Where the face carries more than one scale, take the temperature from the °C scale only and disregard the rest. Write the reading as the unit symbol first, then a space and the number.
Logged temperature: °C 41
